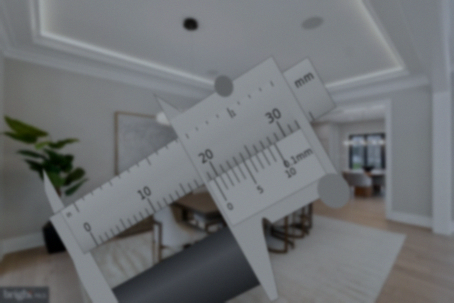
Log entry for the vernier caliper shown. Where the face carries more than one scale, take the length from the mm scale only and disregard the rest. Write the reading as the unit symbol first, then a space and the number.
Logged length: mm 19.4
